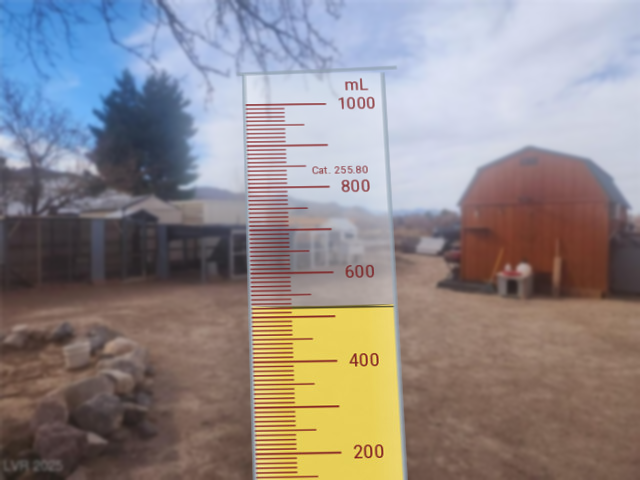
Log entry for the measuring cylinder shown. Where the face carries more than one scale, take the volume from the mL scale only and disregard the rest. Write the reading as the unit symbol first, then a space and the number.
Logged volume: mL 520
